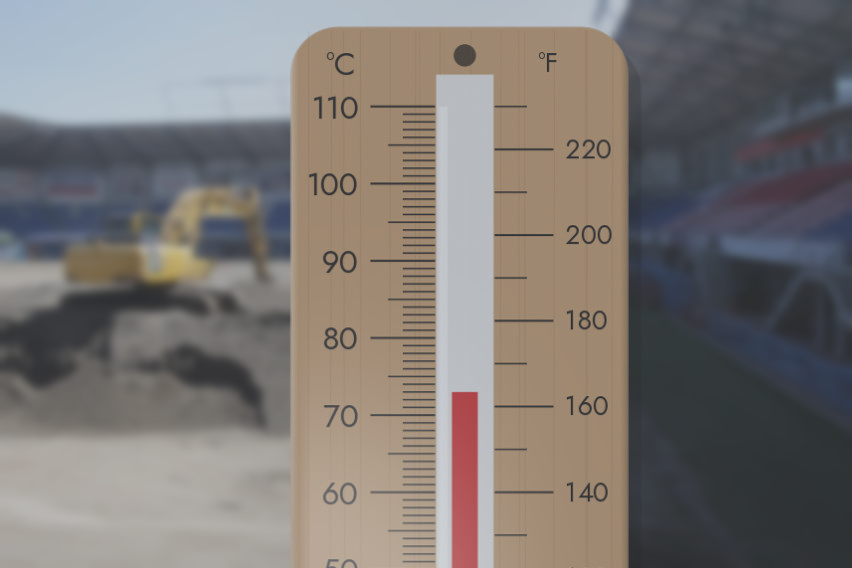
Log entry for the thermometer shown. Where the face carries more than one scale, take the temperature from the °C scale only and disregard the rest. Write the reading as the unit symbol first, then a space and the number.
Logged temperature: °C 73
